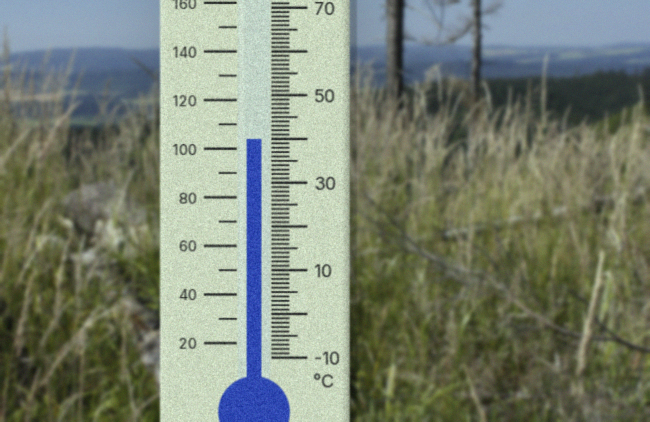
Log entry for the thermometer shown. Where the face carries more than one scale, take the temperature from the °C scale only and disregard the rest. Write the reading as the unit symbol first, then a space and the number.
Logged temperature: °C 40
